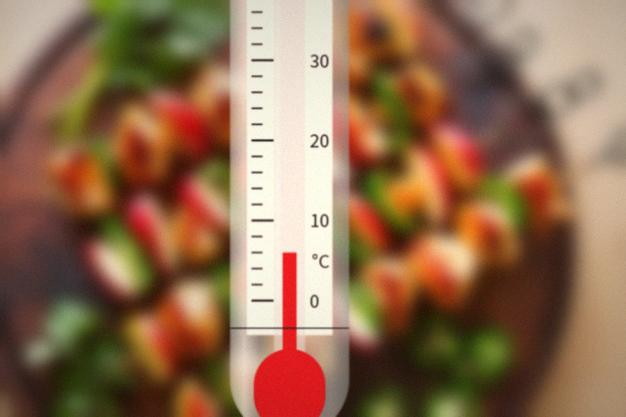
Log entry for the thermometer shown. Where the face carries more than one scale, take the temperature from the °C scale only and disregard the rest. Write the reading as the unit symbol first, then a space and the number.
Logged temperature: °C 6
